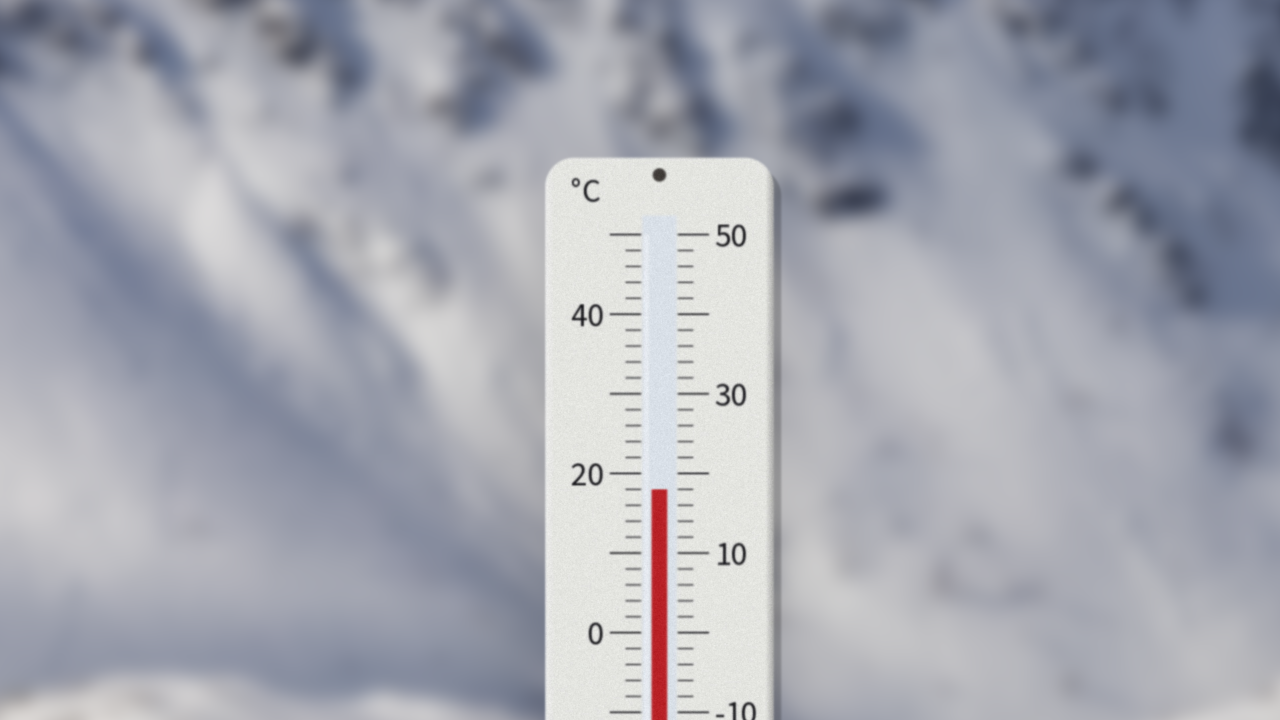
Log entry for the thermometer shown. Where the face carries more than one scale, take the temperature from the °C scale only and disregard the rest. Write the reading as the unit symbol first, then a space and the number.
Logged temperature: °C 18
